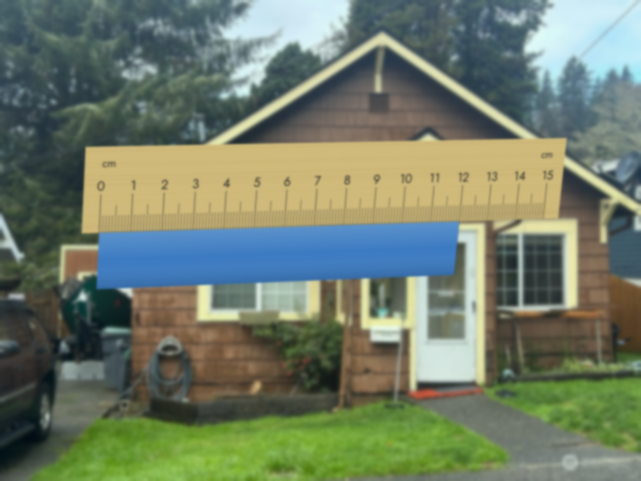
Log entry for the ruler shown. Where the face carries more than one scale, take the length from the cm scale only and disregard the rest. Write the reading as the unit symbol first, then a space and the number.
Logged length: cm 12
